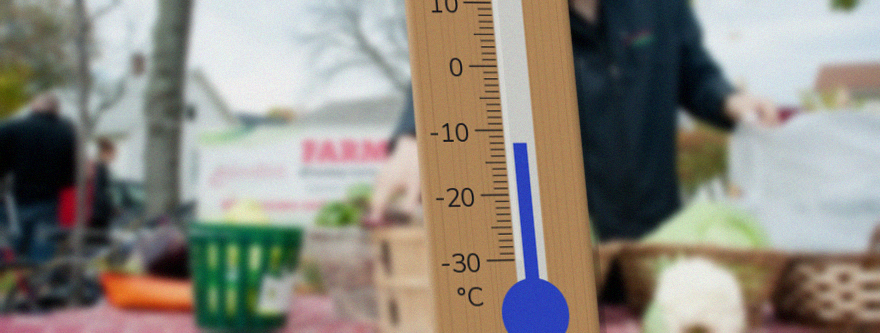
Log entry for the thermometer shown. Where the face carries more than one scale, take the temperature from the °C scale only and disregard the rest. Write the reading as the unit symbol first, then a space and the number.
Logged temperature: °C -12
